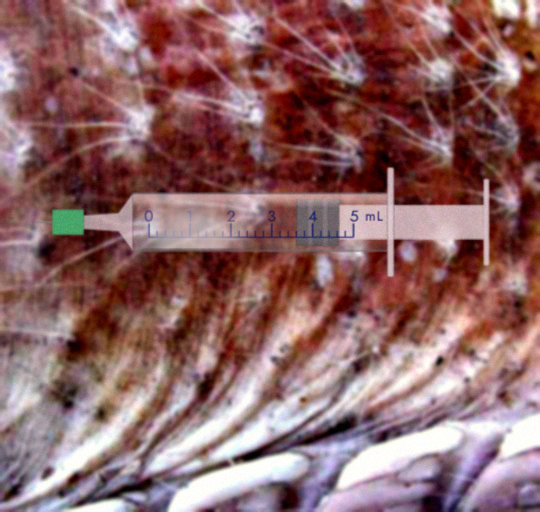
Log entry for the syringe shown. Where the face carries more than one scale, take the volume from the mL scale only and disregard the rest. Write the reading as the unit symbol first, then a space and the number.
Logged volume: mL 3.6
